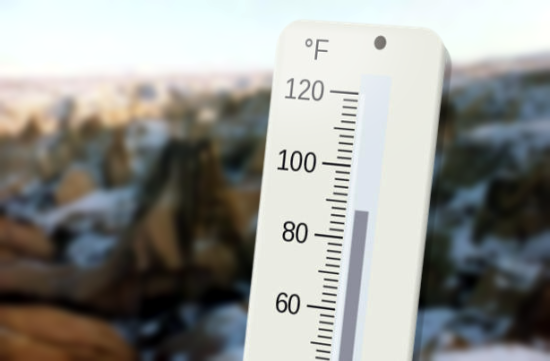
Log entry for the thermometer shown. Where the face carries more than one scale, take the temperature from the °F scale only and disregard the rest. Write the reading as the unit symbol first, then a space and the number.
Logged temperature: °F 88
